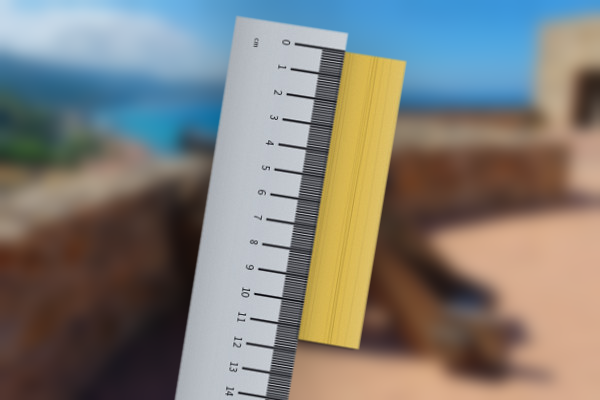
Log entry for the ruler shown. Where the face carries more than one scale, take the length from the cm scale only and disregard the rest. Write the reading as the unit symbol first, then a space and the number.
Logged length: cm 11.5
